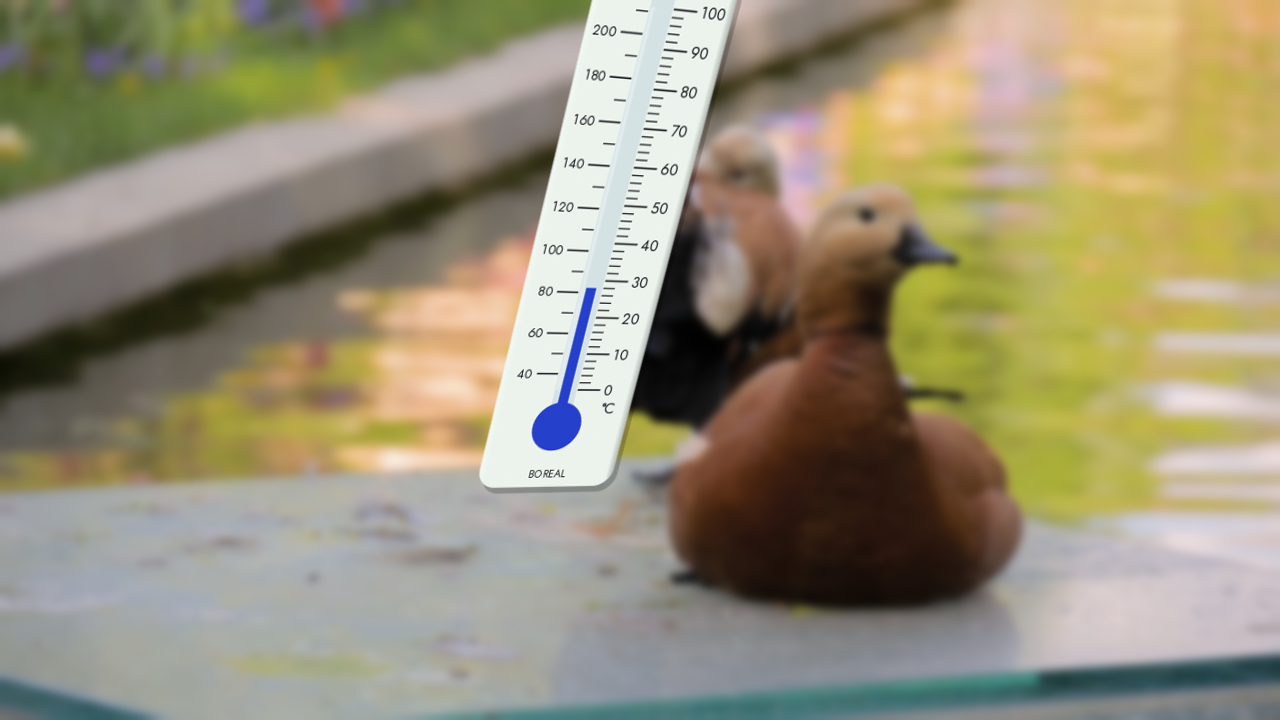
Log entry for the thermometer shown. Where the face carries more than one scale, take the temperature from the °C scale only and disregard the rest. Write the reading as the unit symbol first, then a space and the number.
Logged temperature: °C 28
